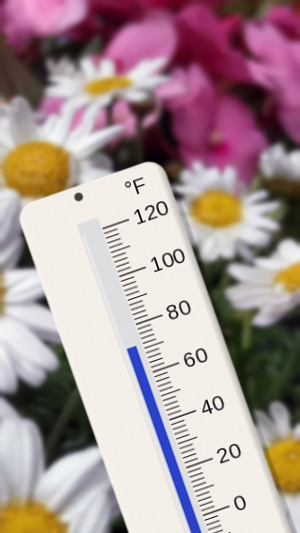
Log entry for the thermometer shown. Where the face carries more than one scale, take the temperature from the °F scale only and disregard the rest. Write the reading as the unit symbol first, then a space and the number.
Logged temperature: °F 72
